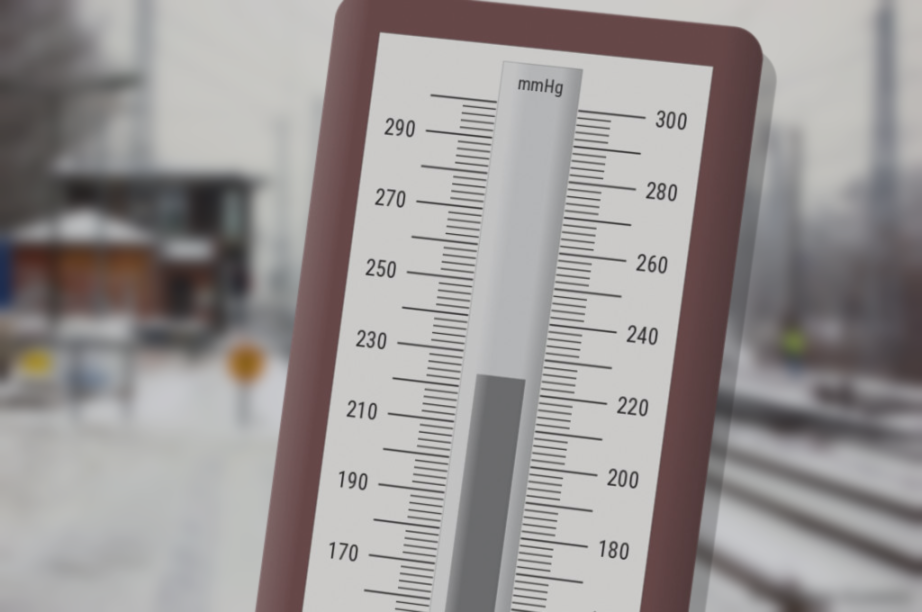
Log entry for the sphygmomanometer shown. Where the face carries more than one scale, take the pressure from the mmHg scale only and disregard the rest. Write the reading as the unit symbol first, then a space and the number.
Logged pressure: mmHg 224
